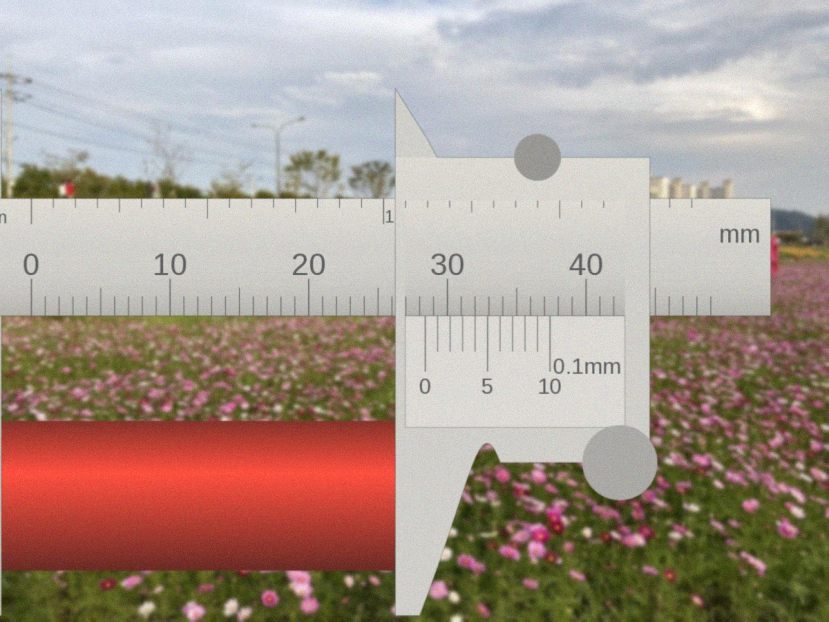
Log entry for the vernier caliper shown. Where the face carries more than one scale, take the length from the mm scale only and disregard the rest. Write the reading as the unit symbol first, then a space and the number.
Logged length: mm 28.4
